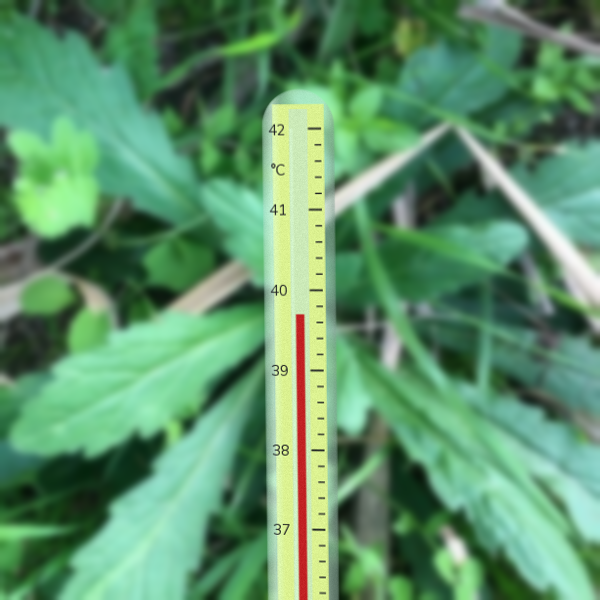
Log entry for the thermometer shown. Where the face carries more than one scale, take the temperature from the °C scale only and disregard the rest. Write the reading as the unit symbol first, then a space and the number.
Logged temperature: °C 39.7
